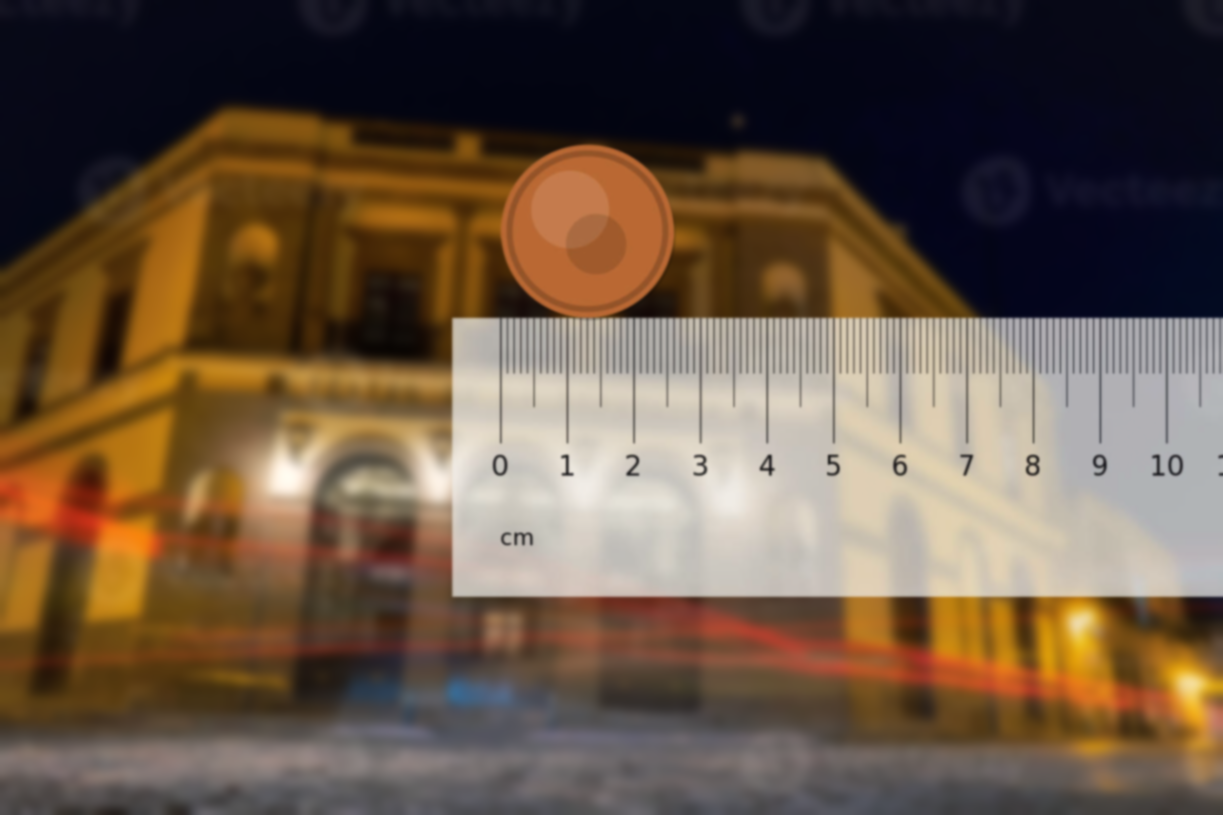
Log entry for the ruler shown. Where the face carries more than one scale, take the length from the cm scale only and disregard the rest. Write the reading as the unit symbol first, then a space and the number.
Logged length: cm 2.6
